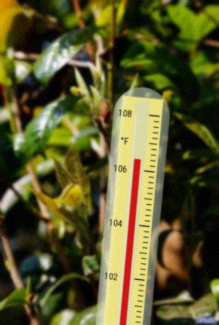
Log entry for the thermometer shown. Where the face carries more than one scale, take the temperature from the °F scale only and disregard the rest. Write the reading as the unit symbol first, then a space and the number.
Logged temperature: °F 106.4
